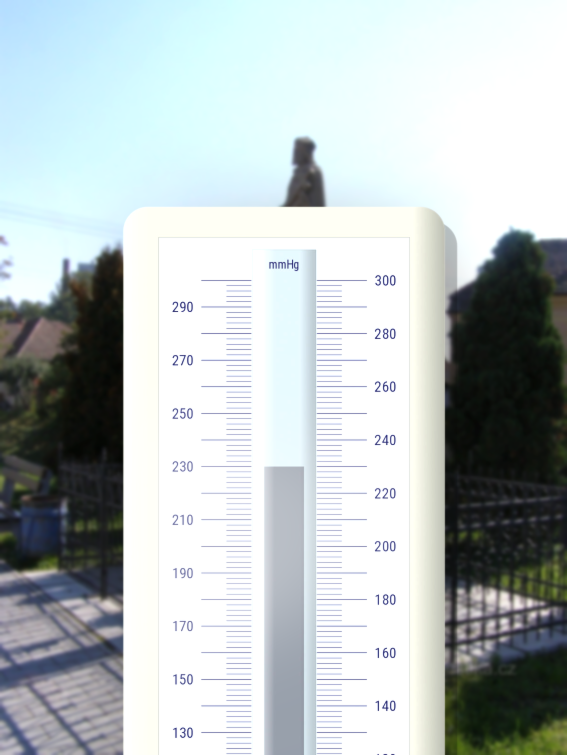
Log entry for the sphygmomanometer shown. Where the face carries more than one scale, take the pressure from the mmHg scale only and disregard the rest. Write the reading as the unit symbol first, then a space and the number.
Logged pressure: mmHg 230
